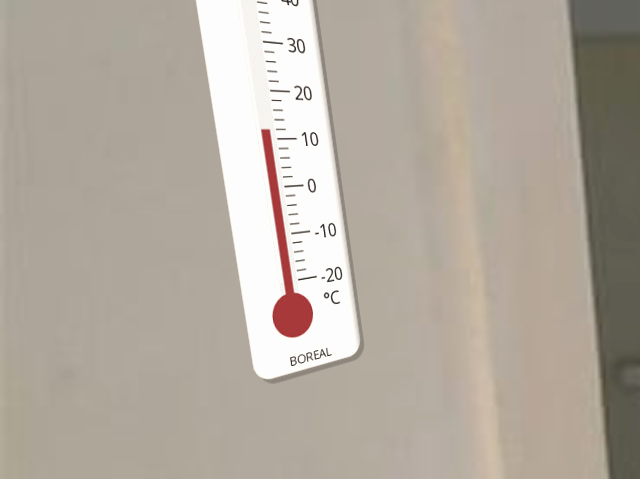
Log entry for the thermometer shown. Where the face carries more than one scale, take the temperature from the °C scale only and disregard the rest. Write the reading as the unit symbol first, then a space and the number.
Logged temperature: °C 12
